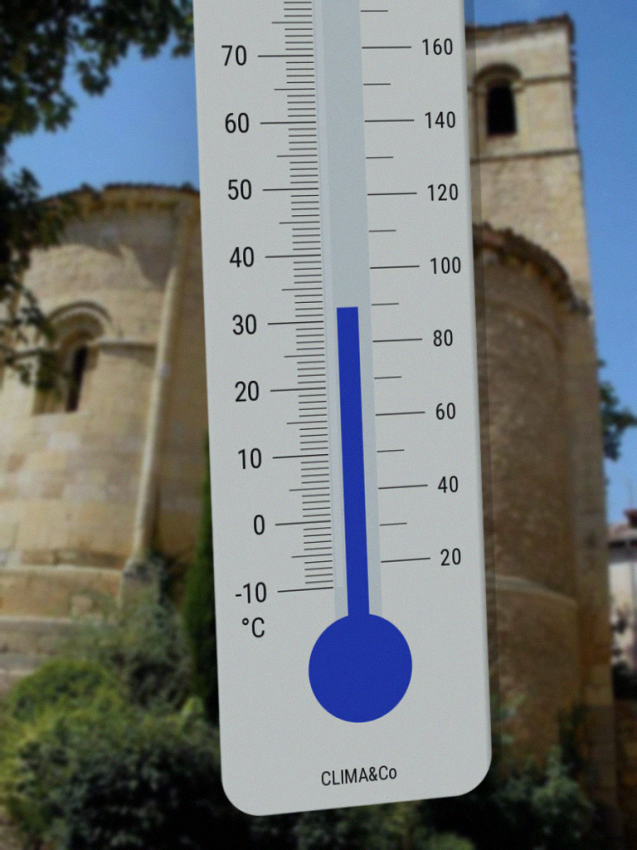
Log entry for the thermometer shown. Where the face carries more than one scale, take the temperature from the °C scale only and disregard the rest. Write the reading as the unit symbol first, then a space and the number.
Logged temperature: °C 32
